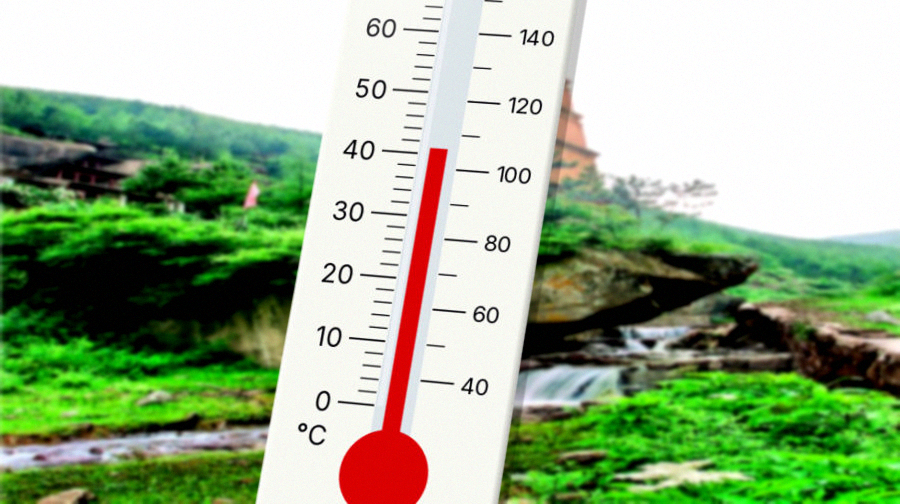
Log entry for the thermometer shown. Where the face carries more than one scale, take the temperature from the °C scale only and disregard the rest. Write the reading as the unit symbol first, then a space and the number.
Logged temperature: °C 41
